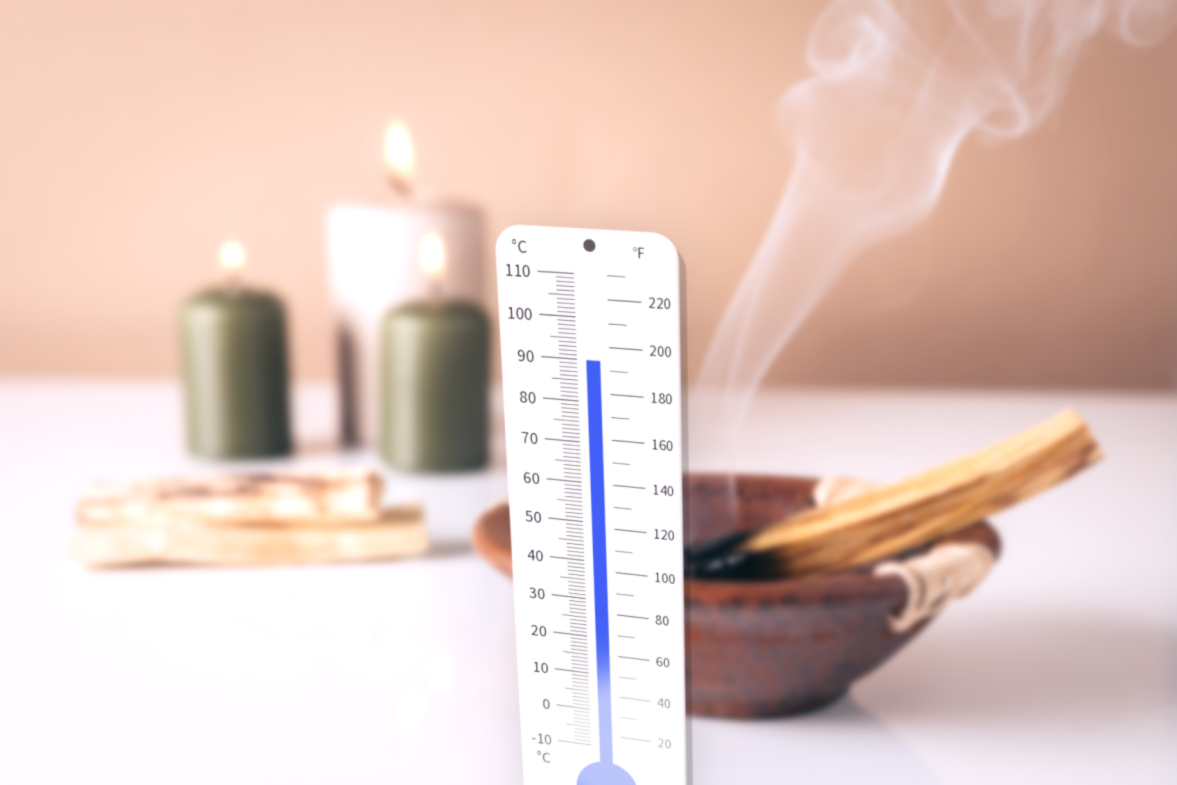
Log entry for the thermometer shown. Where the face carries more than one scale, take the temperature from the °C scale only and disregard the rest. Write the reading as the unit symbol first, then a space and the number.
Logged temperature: °C 90
